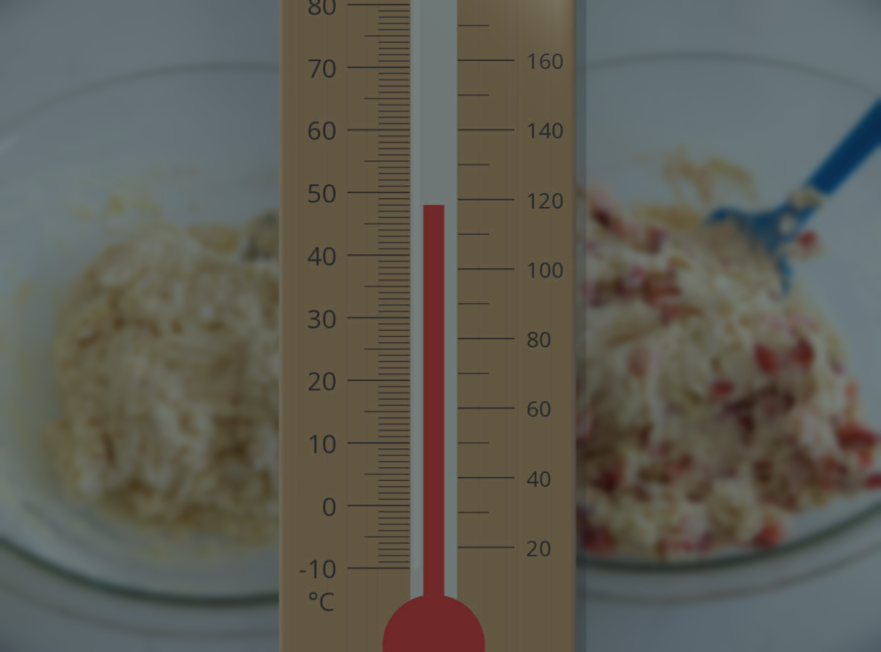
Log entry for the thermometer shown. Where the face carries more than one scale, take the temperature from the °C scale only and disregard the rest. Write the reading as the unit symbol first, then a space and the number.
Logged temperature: °C 48
